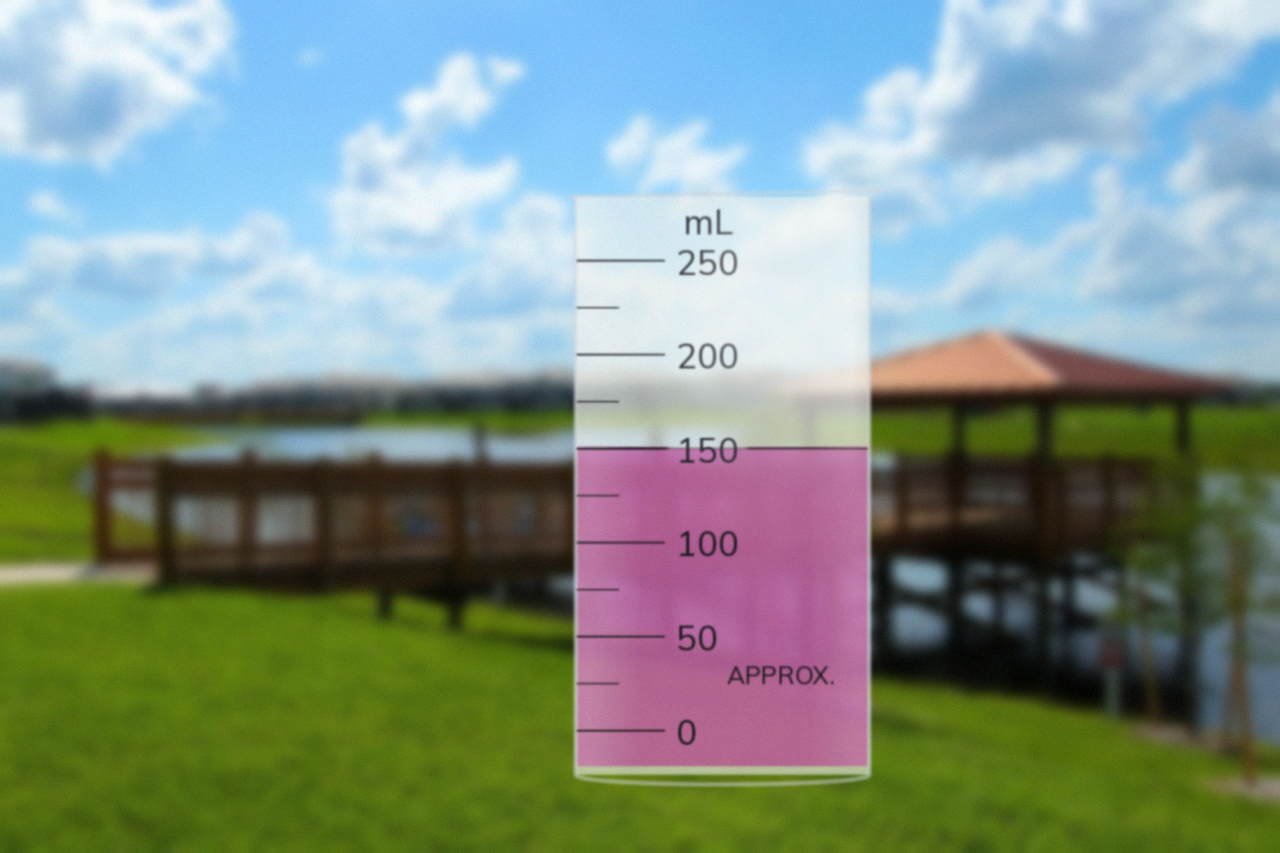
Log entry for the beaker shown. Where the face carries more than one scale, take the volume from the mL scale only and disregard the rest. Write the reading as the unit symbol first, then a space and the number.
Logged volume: mL 150
